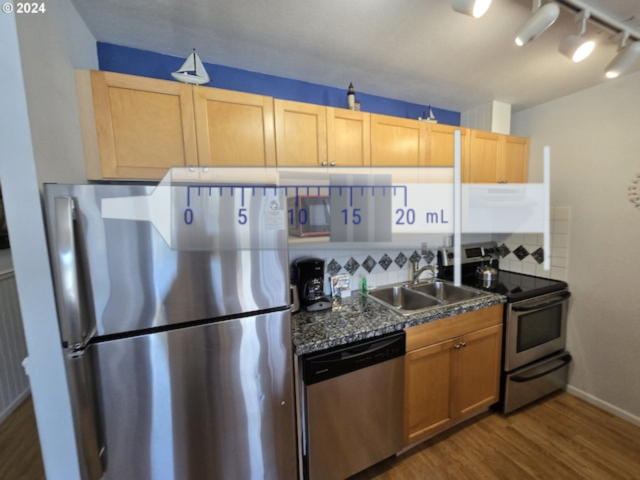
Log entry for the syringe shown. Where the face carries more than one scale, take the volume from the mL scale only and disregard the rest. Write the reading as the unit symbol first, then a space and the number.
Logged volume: mL 13
